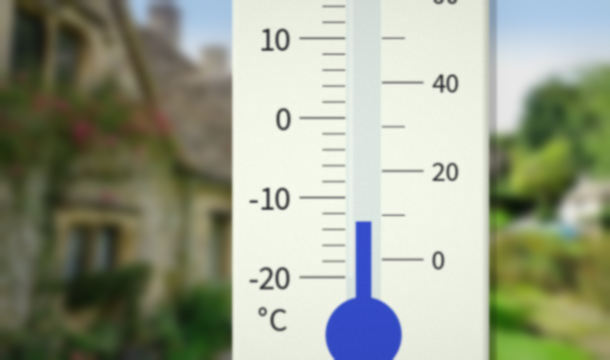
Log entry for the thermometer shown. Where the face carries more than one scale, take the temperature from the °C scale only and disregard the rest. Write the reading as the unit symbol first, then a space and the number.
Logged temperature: °C -13
